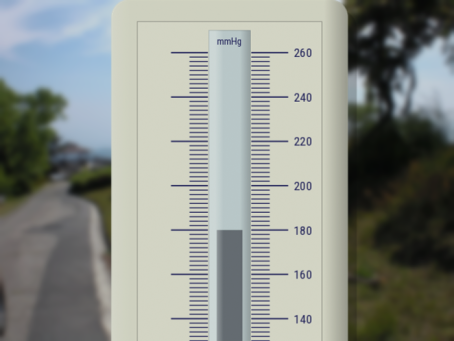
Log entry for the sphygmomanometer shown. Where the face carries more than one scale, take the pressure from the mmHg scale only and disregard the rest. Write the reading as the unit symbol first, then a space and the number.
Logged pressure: mmHg 180
